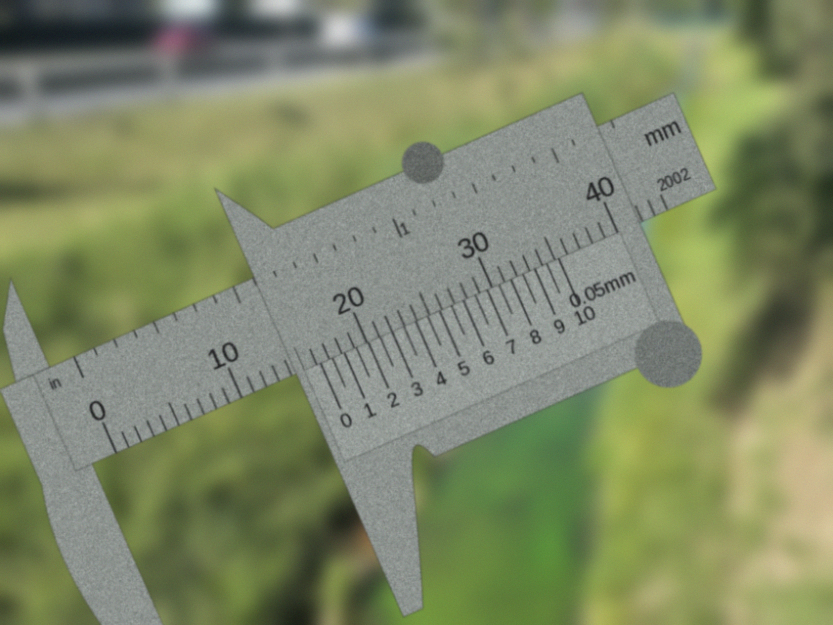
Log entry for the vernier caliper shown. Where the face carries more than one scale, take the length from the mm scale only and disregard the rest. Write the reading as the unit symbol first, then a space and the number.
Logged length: mm 16.3
